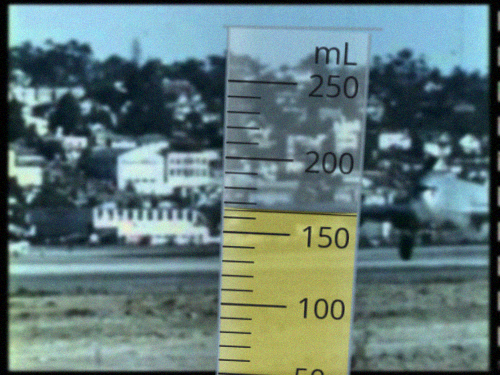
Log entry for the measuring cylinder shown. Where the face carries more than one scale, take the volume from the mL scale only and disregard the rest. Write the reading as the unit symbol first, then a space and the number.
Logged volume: mL 165
